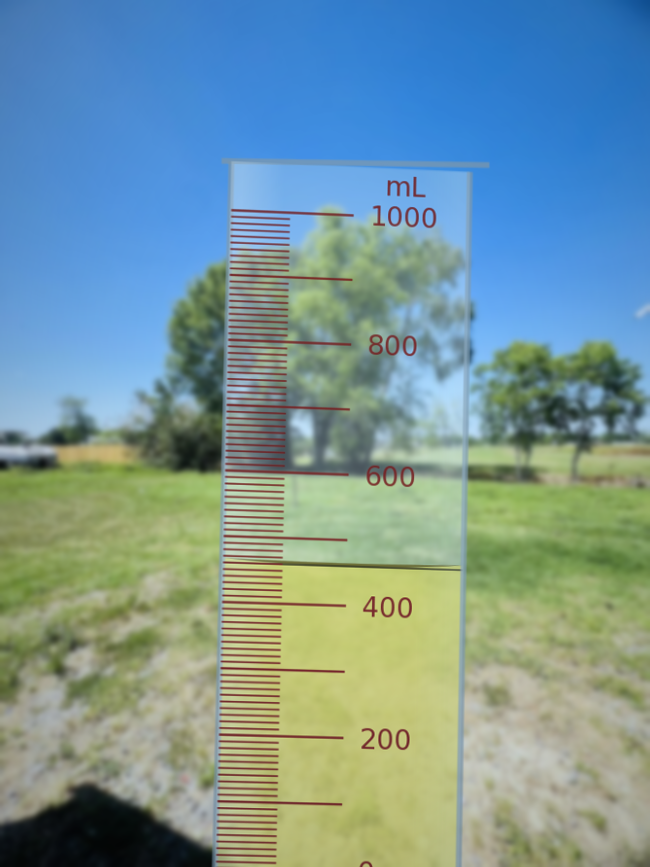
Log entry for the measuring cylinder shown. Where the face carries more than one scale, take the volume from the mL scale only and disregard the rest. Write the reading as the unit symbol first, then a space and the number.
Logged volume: mL 460
